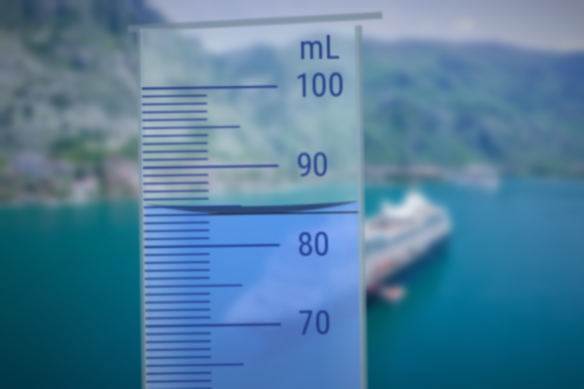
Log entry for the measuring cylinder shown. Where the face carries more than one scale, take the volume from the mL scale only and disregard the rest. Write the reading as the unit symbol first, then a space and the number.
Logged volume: mL 84
